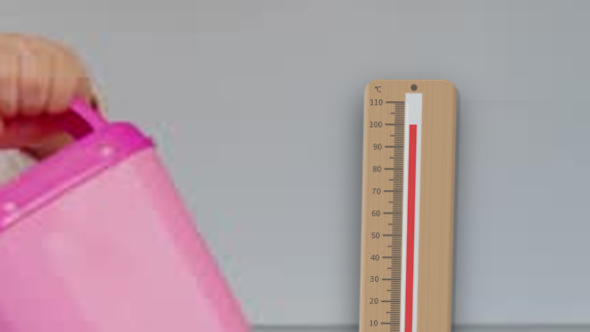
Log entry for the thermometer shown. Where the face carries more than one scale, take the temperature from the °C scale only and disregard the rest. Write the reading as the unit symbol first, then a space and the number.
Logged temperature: °C 100
